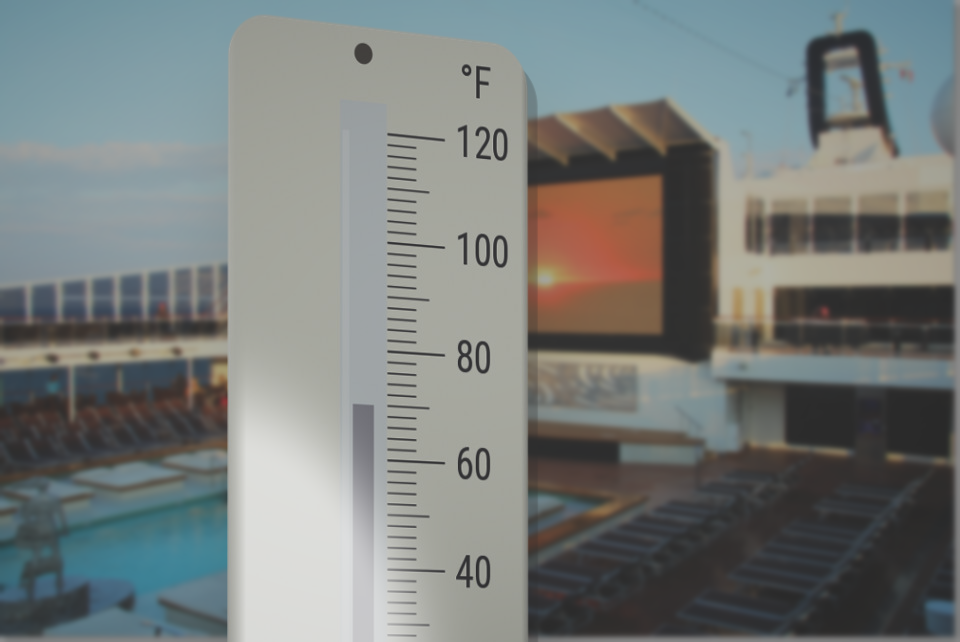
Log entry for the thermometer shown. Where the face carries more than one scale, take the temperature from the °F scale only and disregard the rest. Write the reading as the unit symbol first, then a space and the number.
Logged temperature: °F 70
